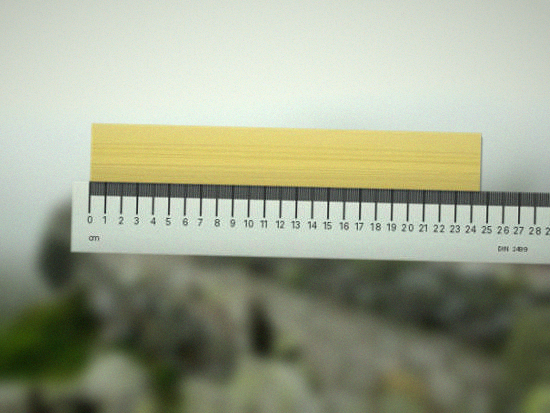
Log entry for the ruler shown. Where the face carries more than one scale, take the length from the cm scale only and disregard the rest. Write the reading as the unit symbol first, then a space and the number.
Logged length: cm 24.5
